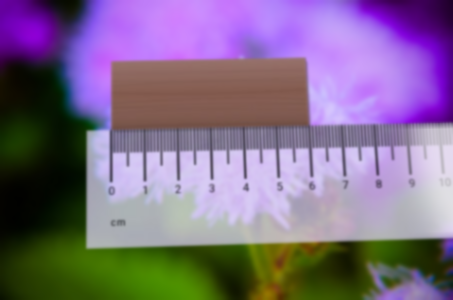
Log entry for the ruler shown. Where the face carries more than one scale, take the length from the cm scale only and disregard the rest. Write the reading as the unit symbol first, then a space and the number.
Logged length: cm 6
